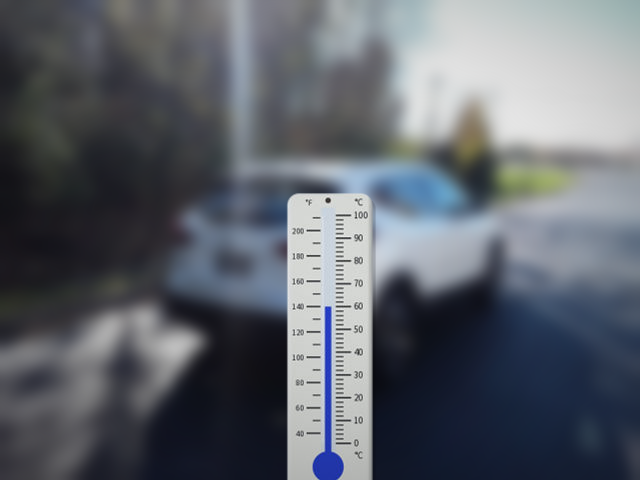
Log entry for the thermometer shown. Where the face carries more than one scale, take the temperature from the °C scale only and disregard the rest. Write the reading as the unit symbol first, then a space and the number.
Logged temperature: °C 60
